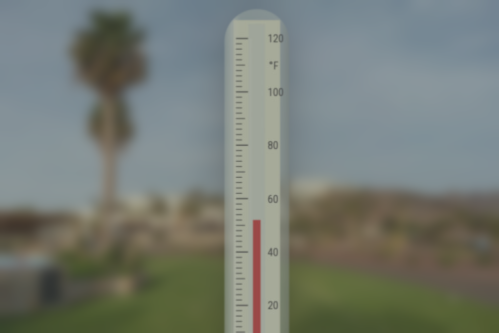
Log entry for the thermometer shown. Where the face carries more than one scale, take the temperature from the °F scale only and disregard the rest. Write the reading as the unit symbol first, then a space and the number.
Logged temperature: °F 52
